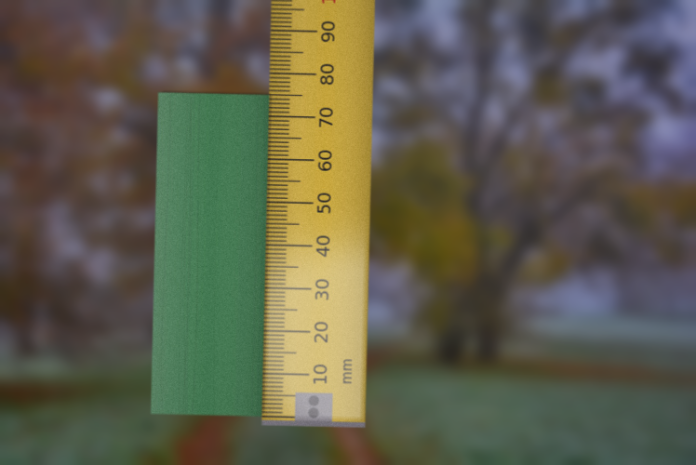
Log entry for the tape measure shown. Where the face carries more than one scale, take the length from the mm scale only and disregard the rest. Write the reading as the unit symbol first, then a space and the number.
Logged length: mm 75
